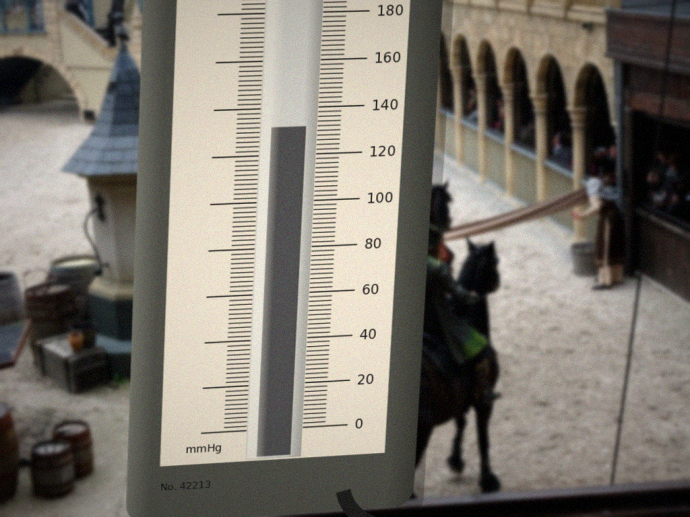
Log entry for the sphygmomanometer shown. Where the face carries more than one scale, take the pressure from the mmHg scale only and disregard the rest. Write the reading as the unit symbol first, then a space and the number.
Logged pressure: mmHg 132
